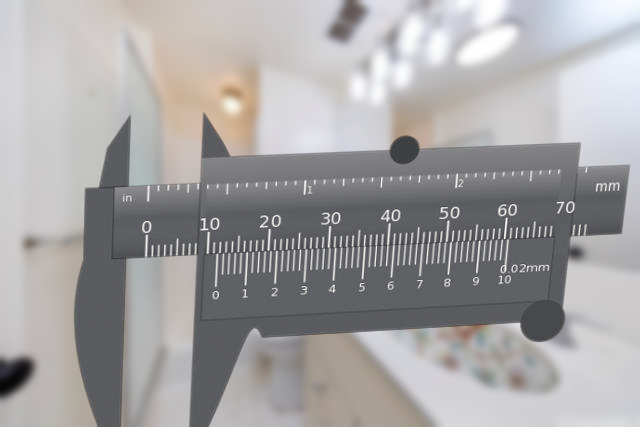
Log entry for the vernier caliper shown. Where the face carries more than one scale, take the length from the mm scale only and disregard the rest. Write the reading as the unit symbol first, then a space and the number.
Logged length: mm 11.6
